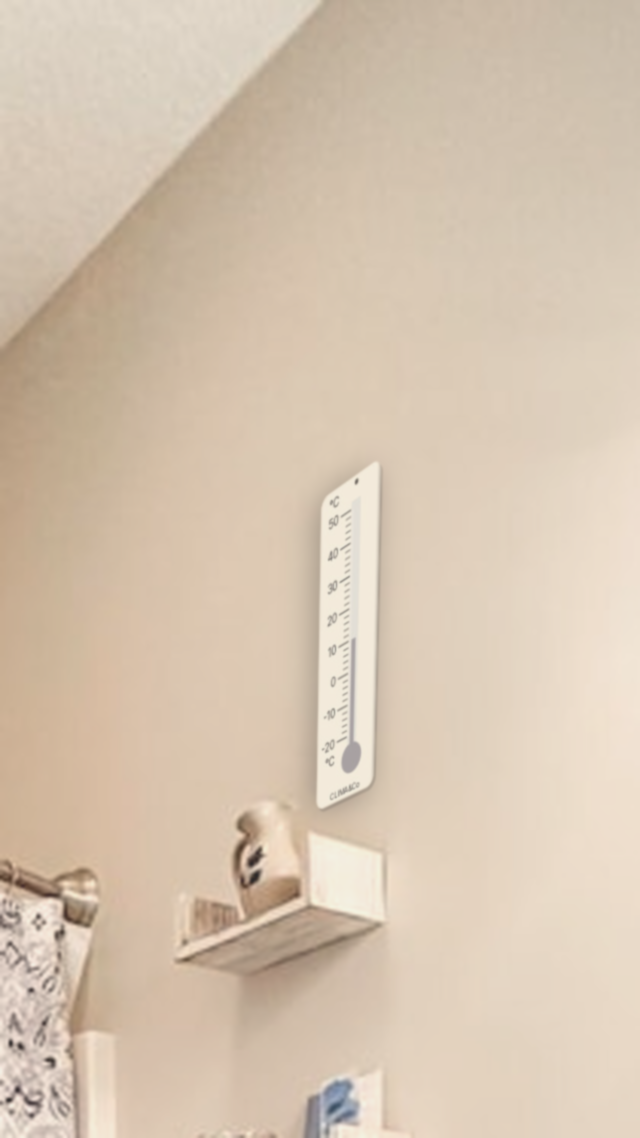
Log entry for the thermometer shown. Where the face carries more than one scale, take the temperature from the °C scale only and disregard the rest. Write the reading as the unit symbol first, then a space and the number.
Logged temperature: °C 10
